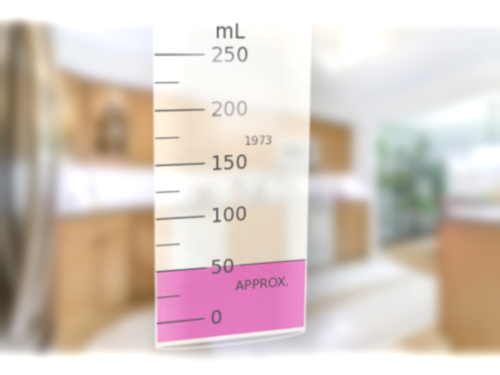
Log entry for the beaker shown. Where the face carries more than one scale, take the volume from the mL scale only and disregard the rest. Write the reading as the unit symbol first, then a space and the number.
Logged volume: mL 50
